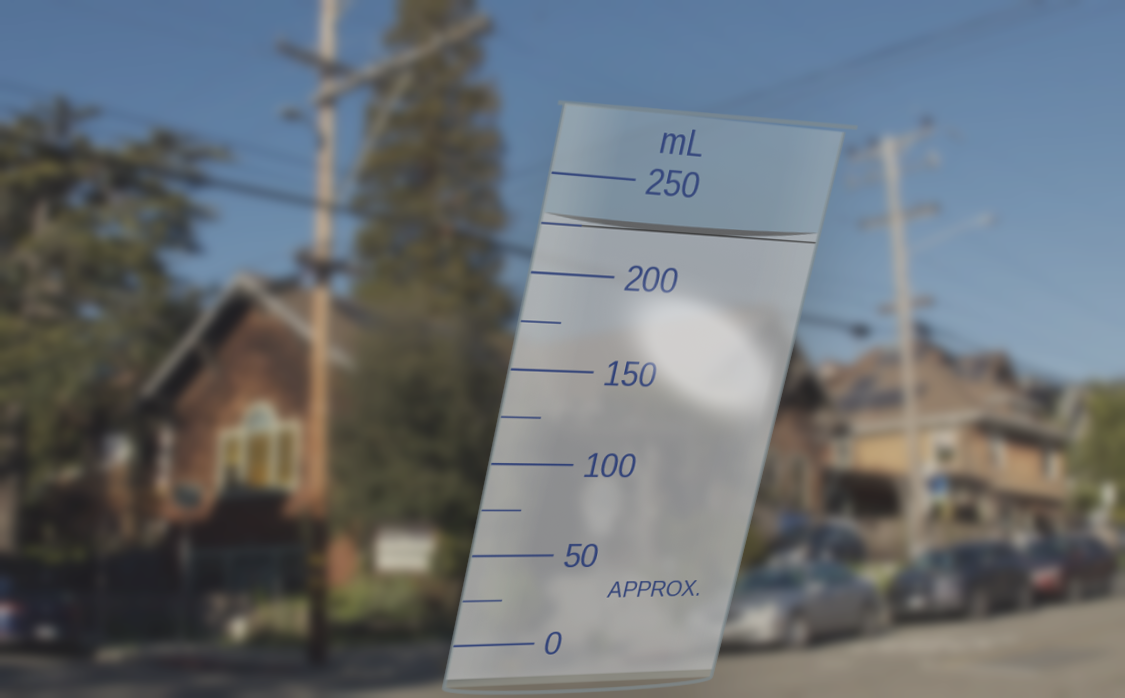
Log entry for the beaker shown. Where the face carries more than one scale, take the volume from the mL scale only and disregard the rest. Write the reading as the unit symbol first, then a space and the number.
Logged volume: mL 225
